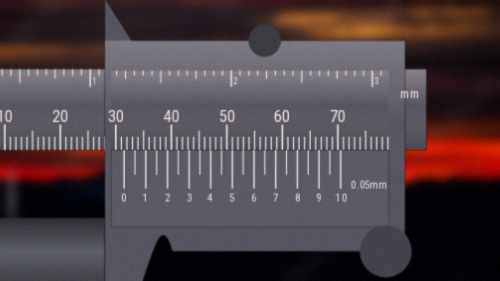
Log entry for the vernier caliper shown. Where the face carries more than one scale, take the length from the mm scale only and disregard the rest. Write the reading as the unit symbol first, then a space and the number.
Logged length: mm 31.5
